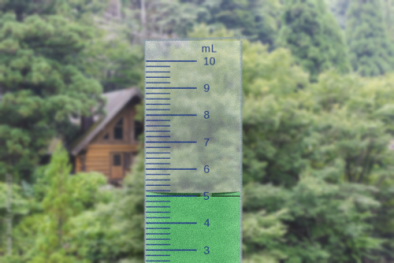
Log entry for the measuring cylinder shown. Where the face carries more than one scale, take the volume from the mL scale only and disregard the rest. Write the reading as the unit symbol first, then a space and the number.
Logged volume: mL 5
